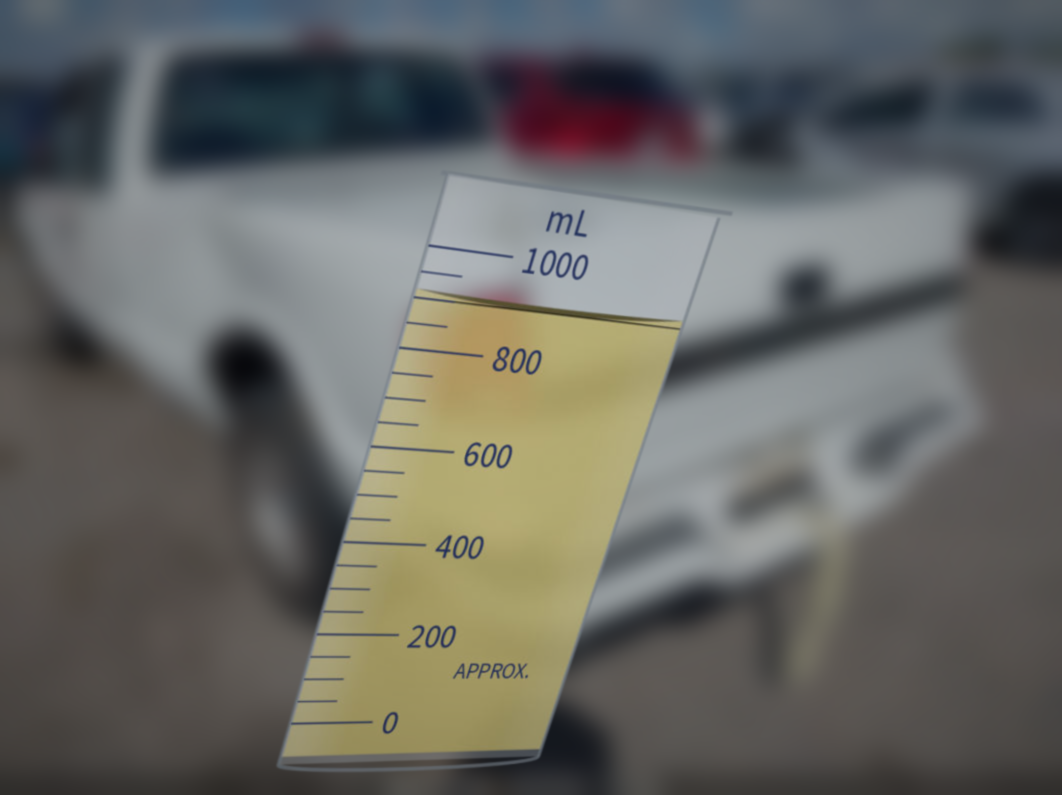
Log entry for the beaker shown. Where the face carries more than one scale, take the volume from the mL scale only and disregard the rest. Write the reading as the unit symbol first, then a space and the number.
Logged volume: mL 900
